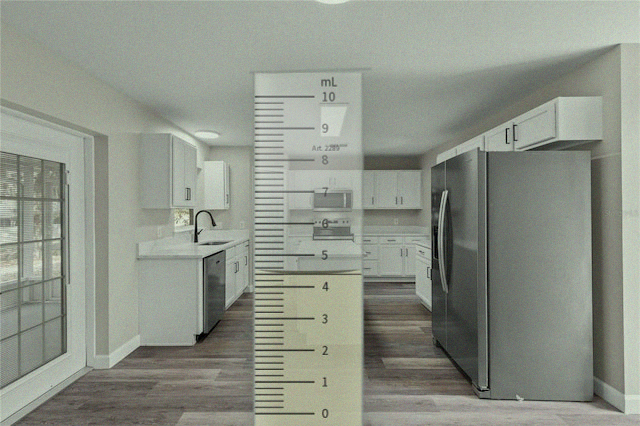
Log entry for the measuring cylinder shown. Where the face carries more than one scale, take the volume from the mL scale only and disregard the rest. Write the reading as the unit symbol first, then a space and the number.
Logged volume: mL 4.4
